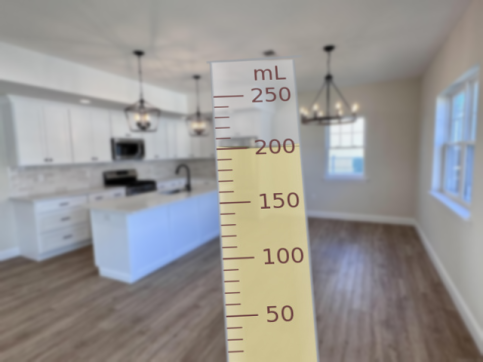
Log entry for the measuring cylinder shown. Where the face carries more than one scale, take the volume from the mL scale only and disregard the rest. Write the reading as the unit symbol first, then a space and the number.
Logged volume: mL 200
